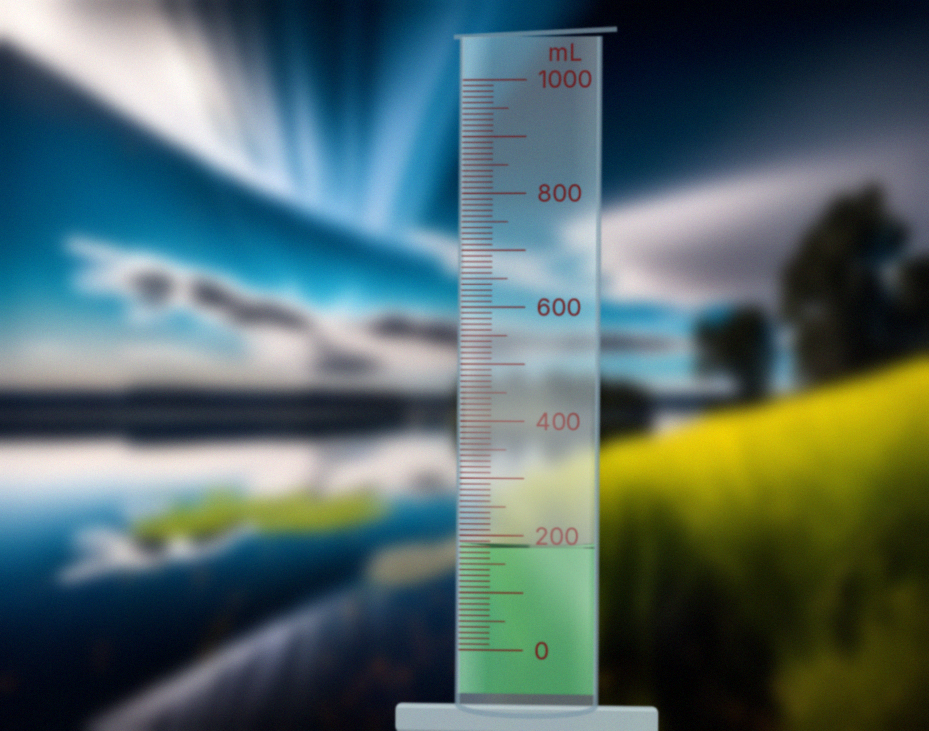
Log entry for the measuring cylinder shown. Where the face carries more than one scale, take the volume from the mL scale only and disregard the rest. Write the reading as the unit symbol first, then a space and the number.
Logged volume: mL 180
